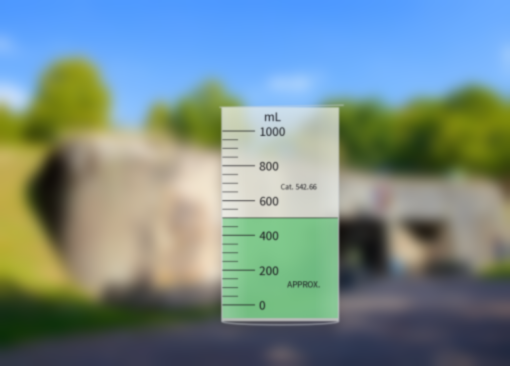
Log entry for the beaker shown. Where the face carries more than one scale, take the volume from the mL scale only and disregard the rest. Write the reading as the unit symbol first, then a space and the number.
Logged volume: mL 500
